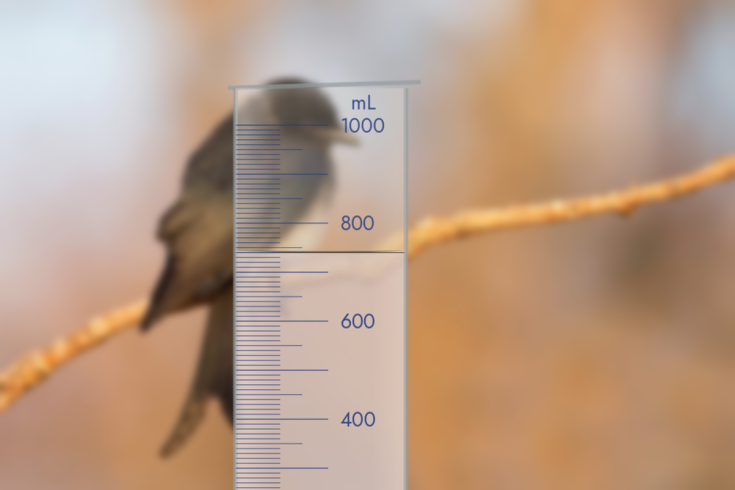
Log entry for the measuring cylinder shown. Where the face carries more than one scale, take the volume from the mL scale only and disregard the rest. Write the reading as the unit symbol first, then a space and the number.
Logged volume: mL 740
